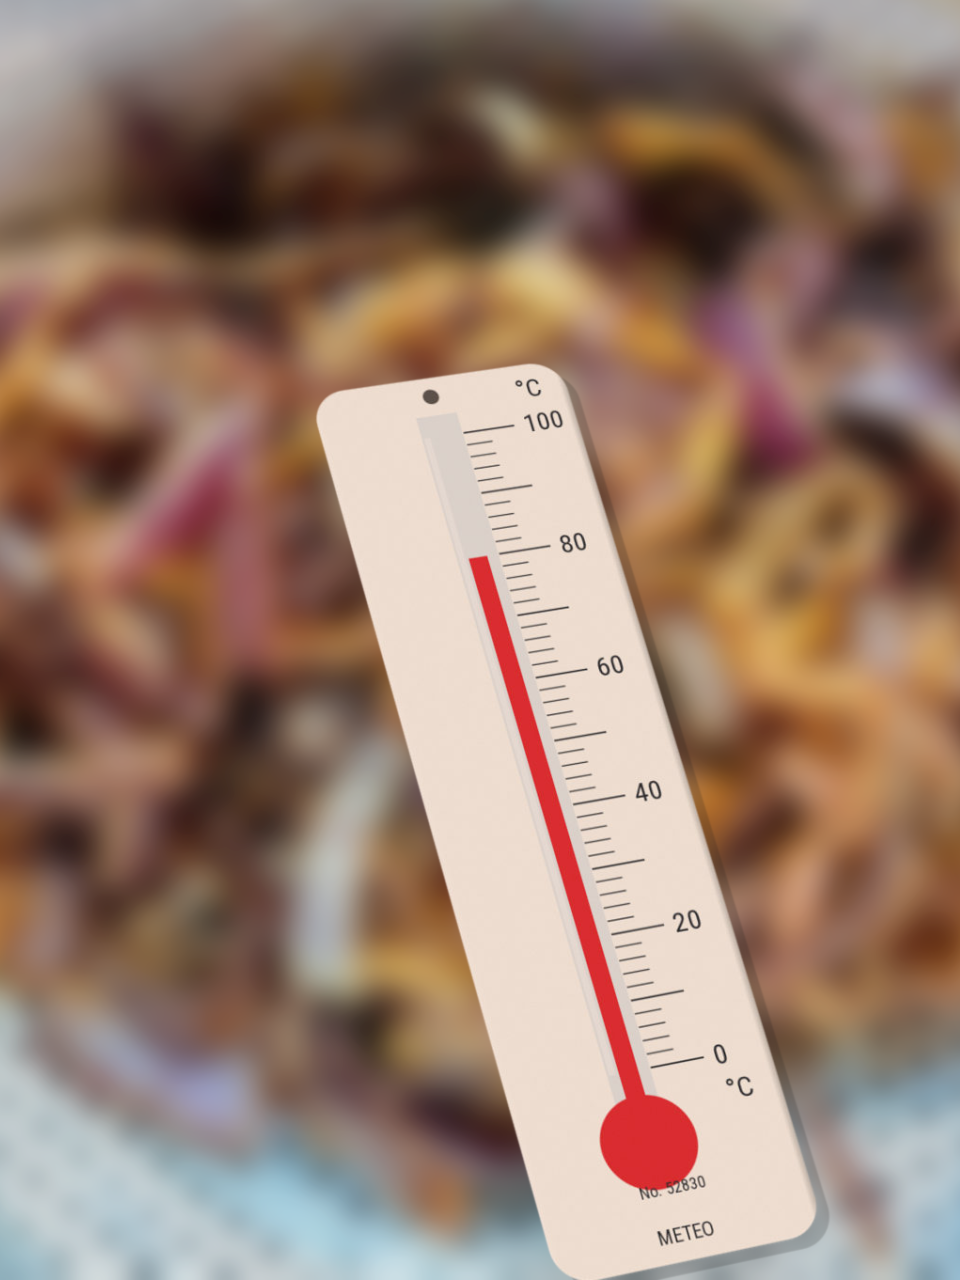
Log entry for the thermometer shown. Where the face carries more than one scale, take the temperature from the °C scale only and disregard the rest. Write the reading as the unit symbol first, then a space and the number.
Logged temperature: °C 80
